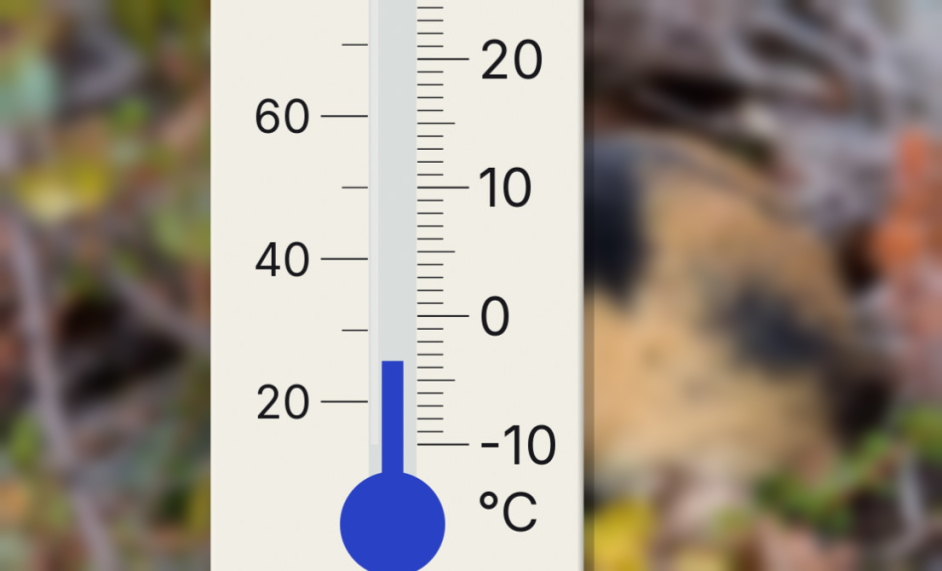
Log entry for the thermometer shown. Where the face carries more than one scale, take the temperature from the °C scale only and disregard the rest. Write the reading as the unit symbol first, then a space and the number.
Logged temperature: °C -3.5
